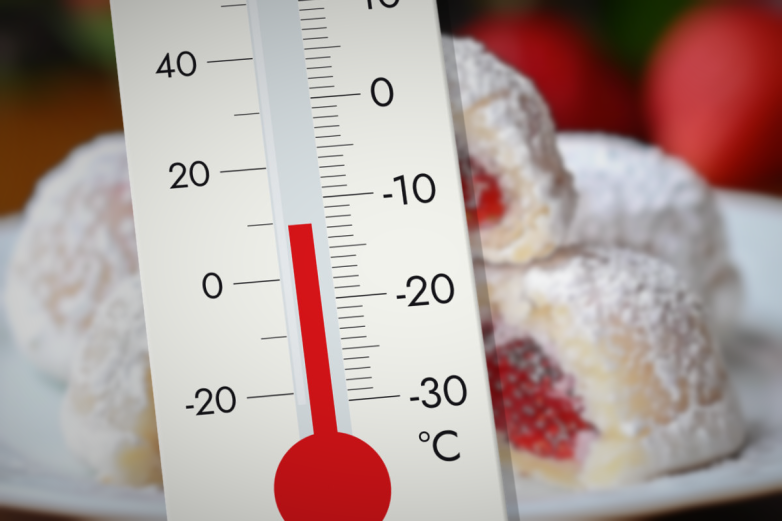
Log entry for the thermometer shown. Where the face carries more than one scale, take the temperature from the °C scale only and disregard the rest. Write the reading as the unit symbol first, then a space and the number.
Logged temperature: °C -12.5
